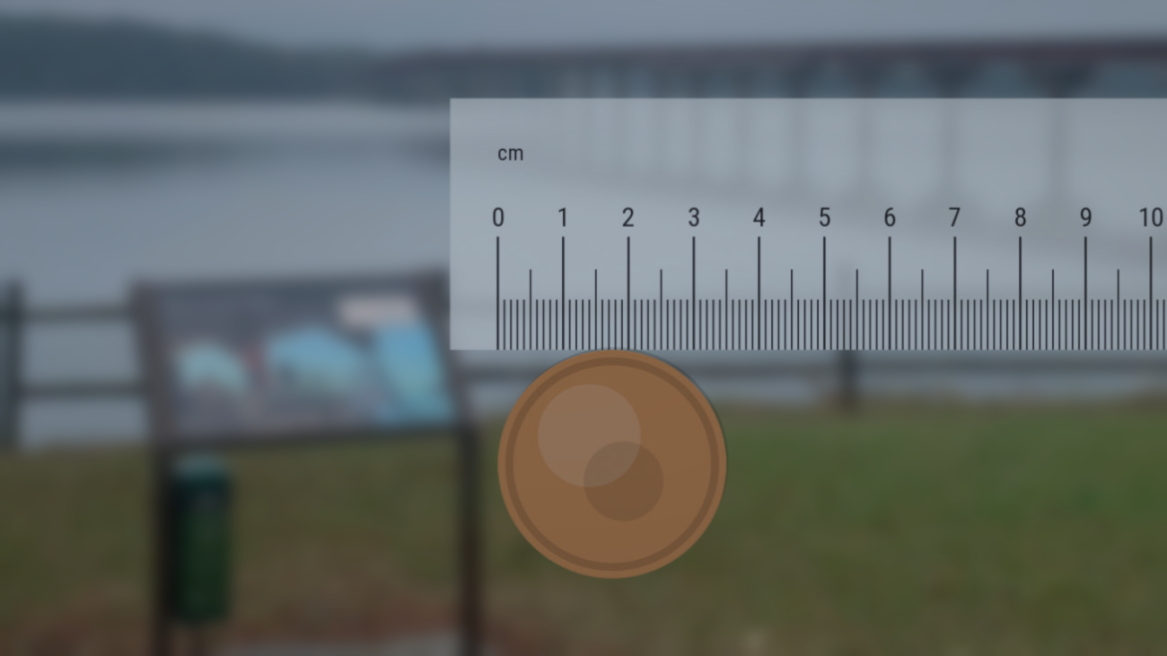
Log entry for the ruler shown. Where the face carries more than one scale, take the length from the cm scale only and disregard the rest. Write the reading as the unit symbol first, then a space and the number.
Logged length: cm 3.5
